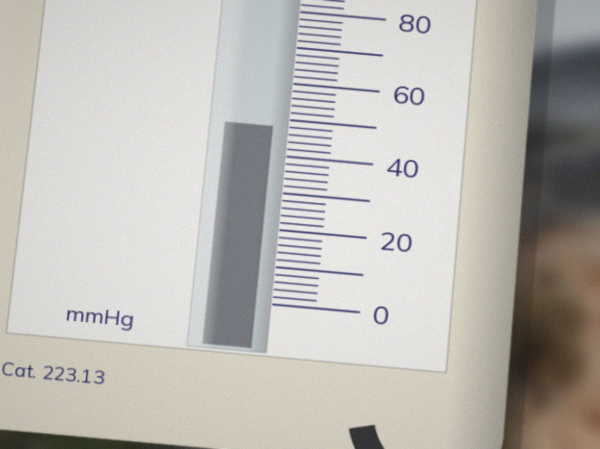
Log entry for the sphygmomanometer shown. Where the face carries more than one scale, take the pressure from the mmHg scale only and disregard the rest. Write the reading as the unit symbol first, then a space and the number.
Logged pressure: mmHg 48
